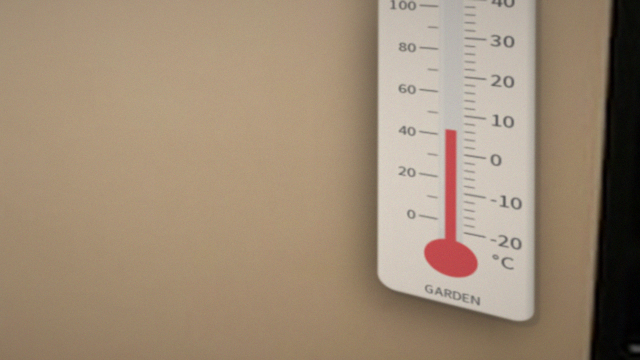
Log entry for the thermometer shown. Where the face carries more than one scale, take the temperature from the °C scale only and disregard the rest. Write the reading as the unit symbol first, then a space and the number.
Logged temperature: °C 6
